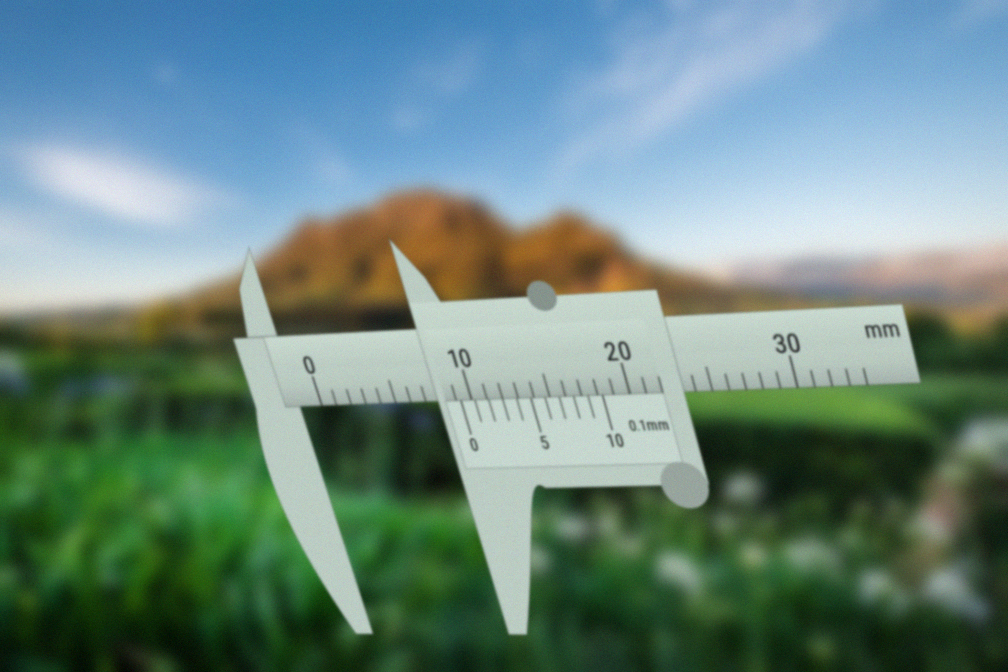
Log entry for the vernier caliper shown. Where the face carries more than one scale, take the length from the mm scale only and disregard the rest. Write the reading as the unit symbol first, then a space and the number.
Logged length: mm 9.3
